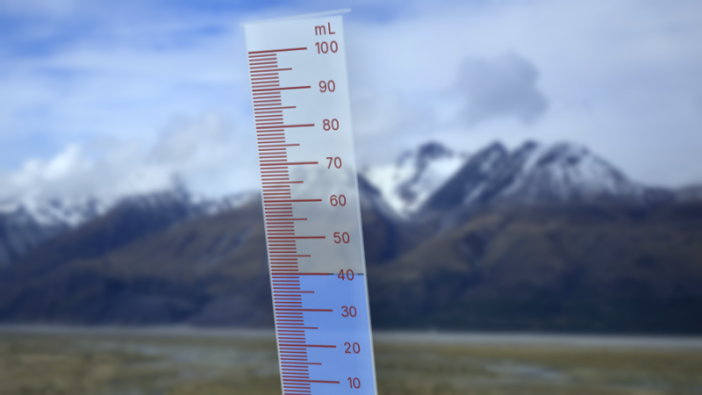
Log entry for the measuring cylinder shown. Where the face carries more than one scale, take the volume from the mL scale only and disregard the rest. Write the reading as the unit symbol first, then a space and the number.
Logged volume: mL 40
